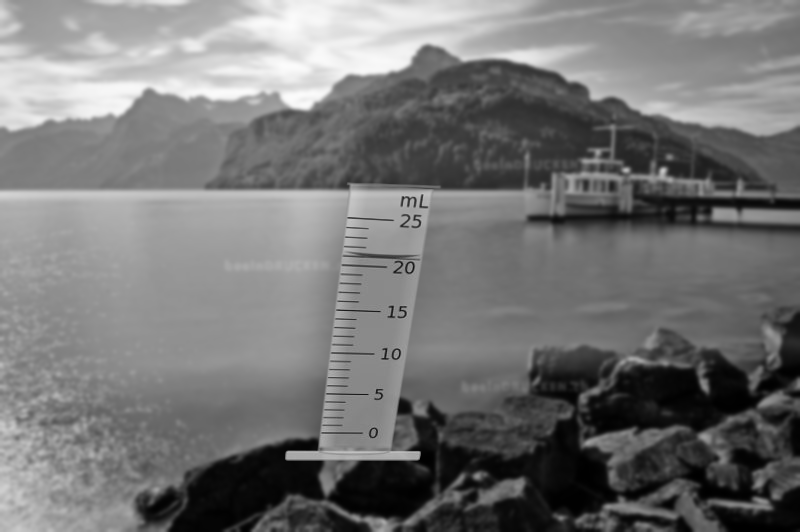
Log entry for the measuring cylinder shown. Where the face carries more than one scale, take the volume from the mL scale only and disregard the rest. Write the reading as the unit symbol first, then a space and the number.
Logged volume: mL 21
